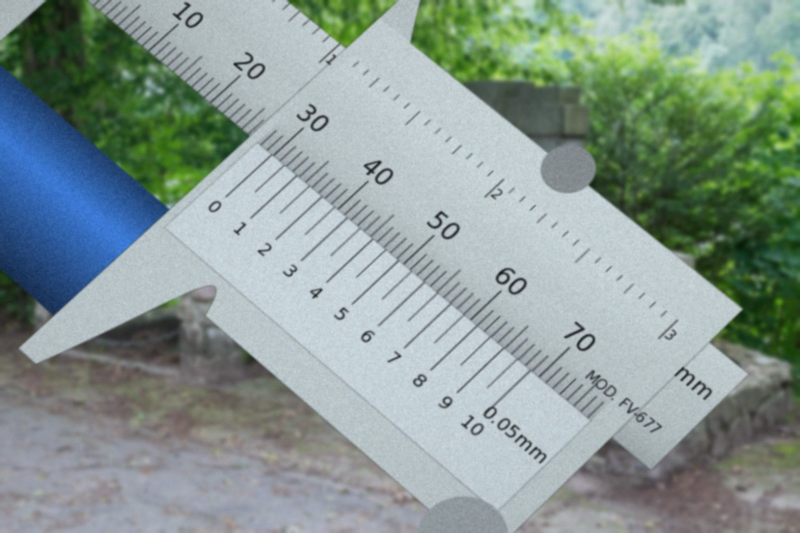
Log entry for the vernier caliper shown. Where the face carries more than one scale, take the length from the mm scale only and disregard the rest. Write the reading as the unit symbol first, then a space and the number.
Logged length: mm 29.8
